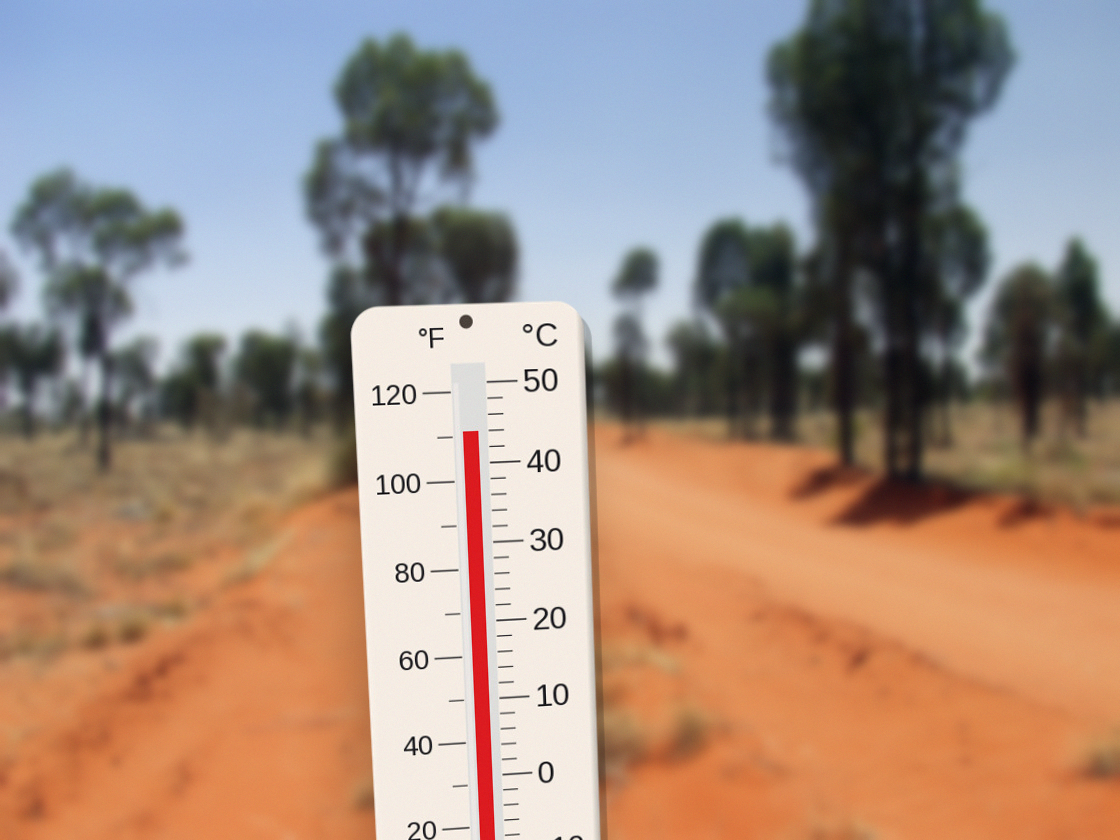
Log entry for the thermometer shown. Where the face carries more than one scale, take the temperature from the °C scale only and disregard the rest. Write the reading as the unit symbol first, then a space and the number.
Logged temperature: °C 44
